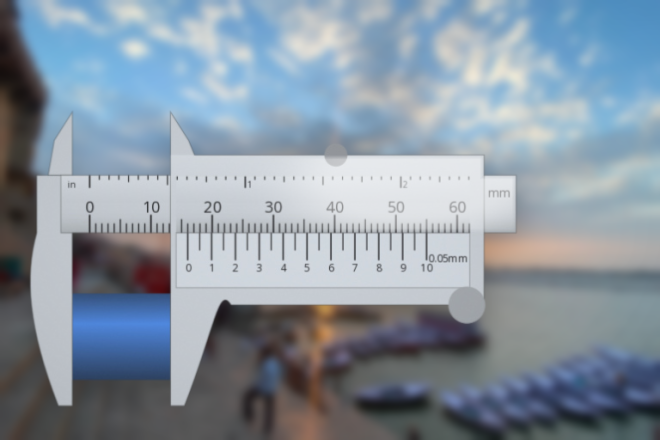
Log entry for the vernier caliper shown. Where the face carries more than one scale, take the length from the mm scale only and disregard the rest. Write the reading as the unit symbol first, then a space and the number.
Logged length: mm 16.0
